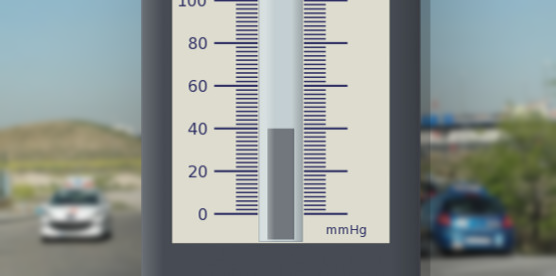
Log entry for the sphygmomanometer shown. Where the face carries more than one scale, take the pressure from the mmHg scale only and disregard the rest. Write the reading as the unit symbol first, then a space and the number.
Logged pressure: mmHg 40
